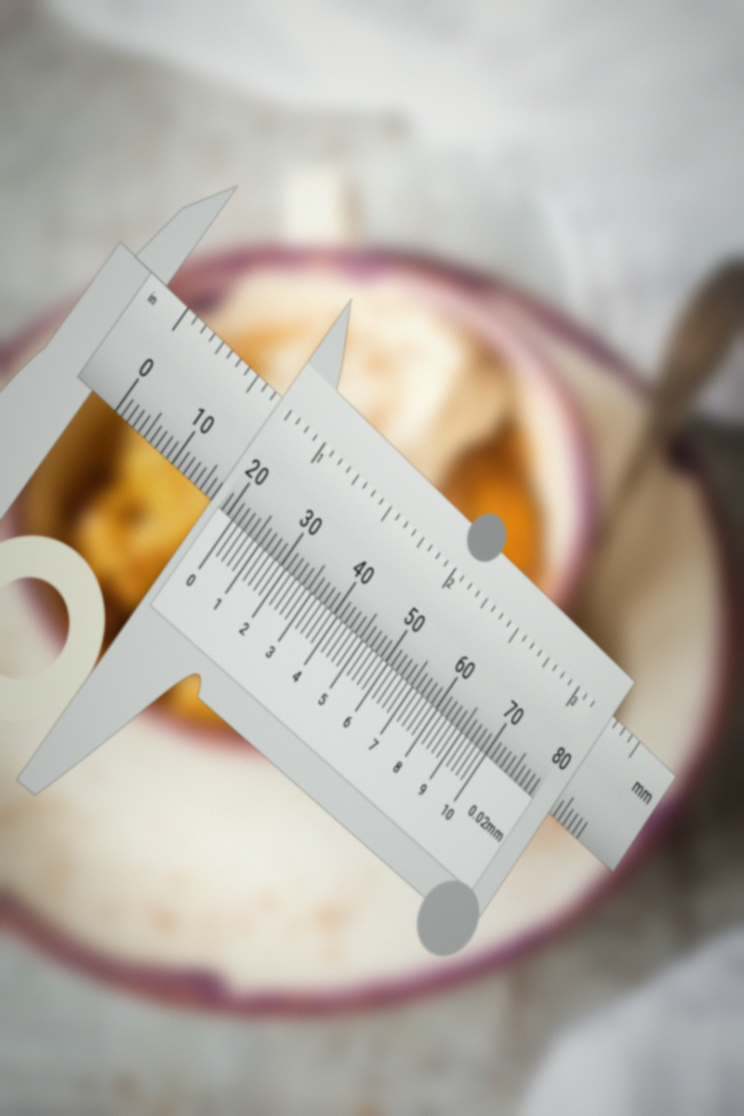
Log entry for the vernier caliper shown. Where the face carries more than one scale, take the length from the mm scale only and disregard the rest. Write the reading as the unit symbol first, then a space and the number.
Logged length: mm 21.0
